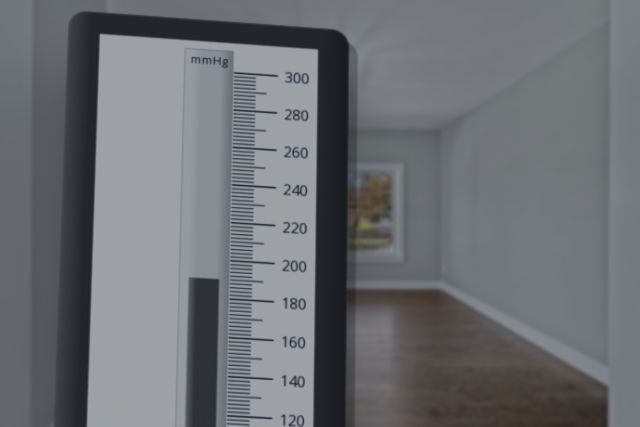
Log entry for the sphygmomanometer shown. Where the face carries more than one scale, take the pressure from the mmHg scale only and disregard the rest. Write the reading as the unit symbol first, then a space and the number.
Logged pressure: mmHg 190
